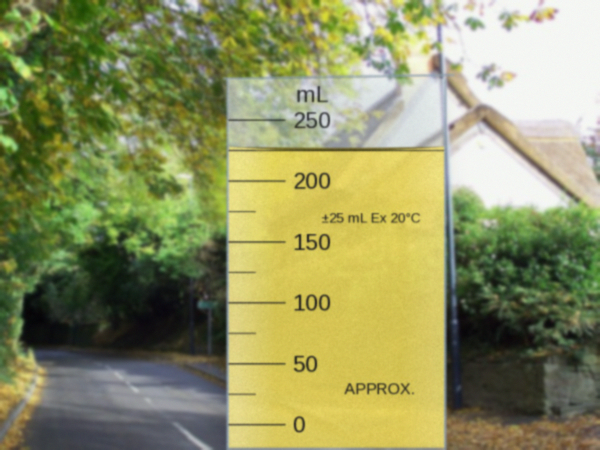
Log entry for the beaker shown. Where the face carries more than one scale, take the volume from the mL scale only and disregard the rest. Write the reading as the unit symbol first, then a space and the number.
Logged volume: mL 225
